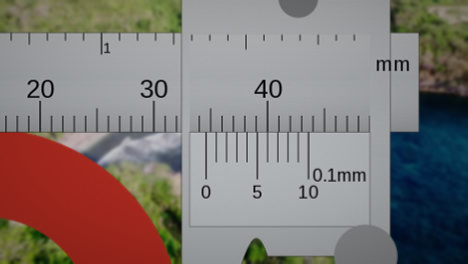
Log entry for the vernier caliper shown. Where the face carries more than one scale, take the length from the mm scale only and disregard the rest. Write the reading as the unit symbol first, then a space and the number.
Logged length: mm 34.6
